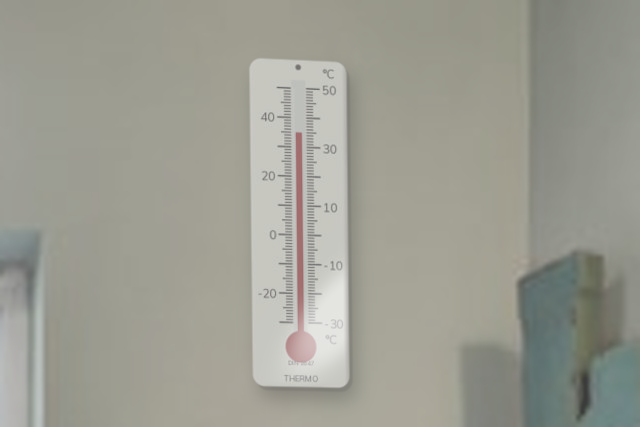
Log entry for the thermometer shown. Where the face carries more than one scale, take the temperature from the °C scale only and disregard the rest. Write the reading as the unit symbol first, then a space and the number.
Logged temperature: °C 35
